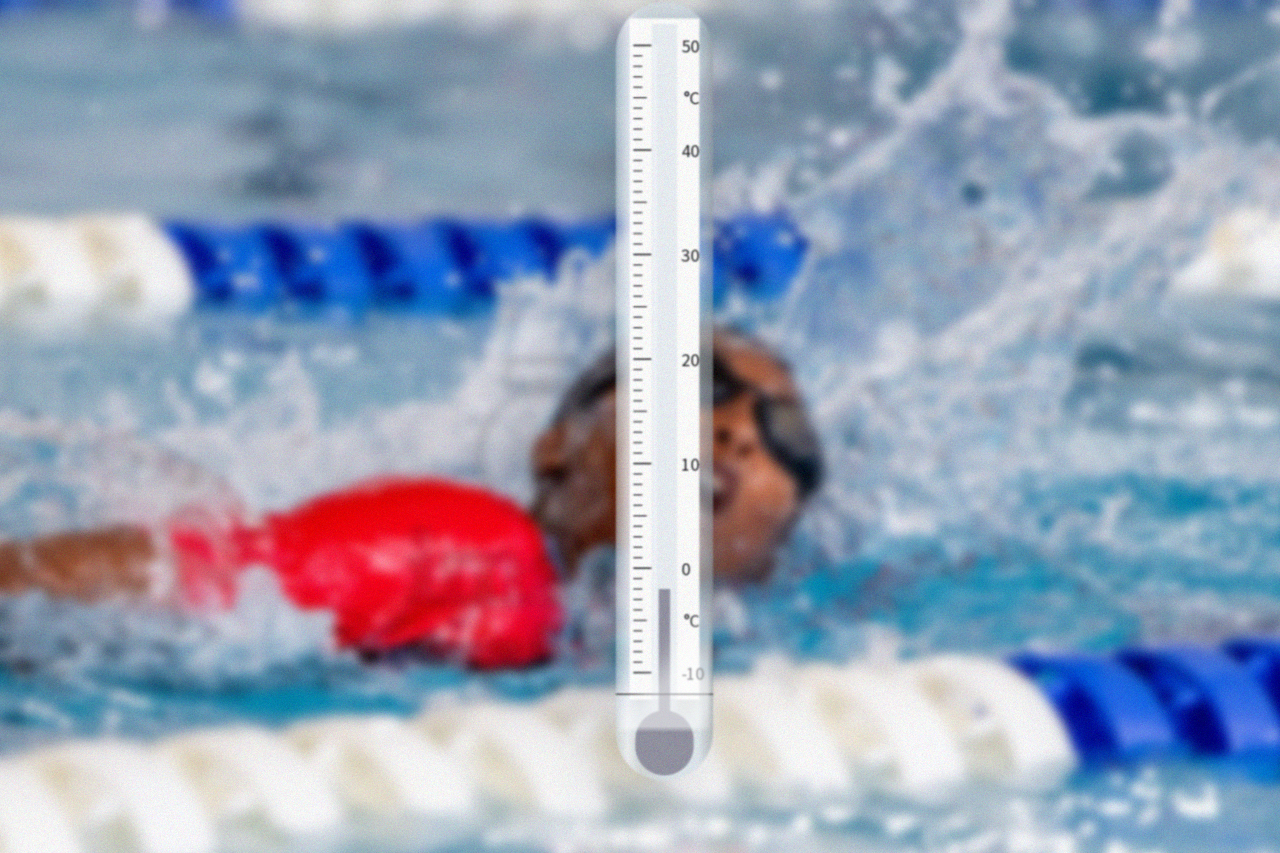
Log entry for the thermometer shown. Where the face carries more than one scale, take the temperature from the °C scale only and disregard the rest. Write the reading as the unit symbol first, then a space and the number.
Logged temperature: °C -2
